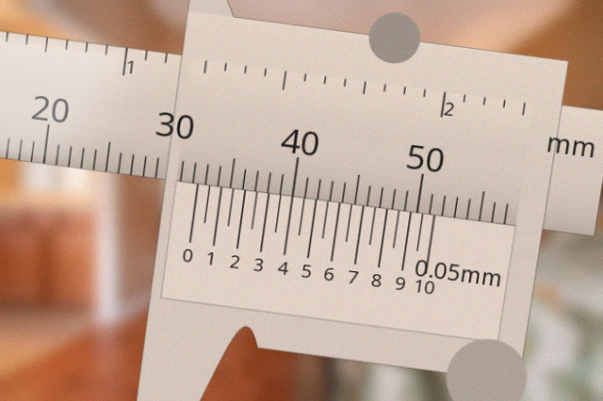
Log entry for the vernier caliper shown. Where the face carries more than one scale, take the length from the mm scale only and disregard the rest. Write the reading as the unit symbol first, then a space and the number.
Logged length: mm 32.4
